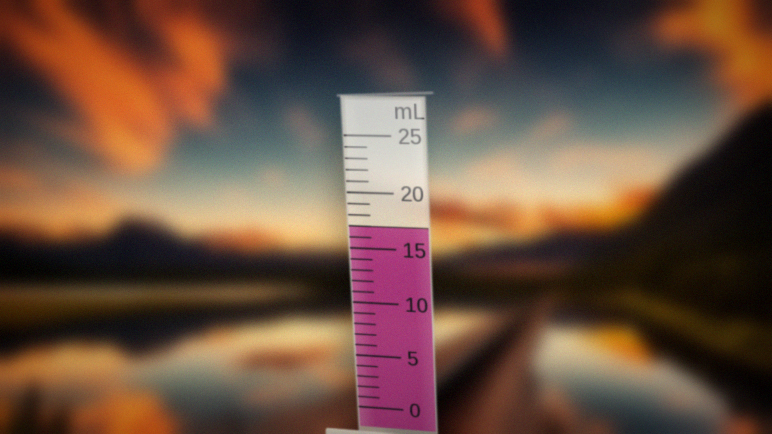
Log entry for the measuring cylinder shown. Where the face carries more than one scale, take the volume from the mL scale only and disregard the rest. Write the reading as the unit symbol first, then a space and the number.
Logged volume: mL 17
